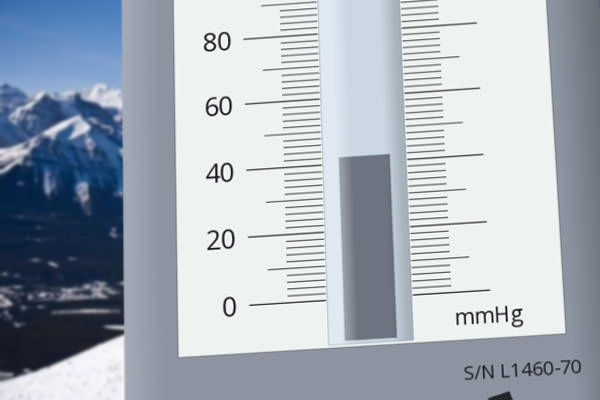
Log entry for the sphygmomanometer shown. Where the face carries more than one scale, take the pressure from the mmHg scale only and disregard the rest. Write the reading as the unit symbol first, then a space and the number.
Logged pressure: mmHg 42
